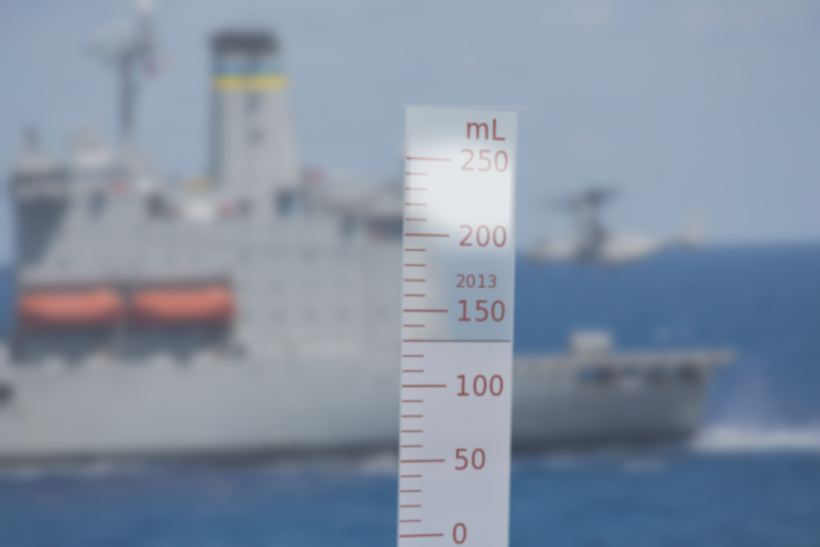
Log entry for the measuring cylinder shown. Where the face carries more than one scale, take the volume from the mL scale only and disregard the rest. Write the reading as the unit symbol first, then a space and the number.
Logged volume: mL 130
